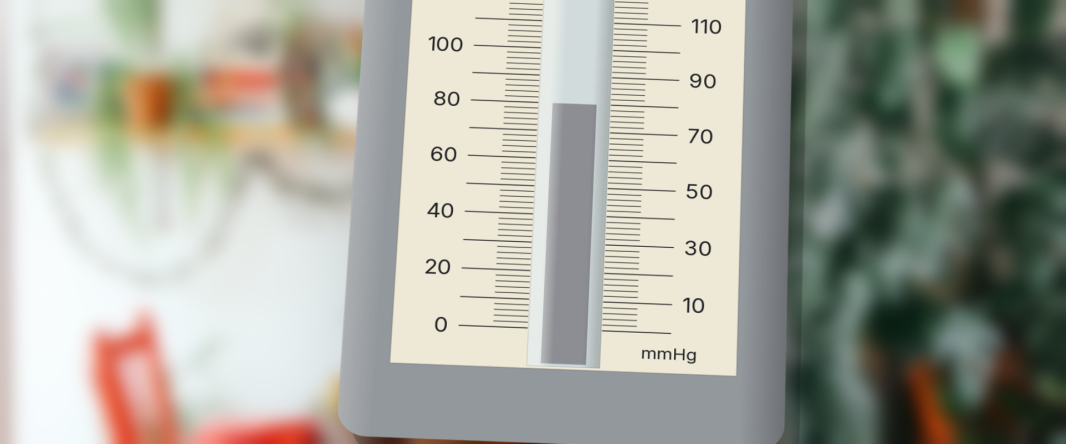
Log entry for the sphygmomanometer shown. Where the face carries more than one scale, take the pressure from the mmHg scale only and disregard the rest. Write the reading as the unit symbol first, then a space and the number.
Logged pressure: mmHg 80
